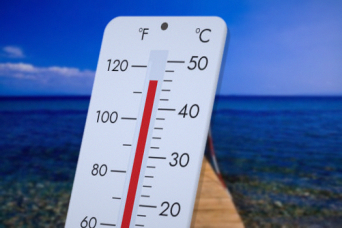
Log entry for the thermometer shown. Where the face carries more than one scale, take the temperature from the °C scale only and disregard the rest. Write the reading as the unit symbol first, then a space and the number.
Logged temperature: °C 46
